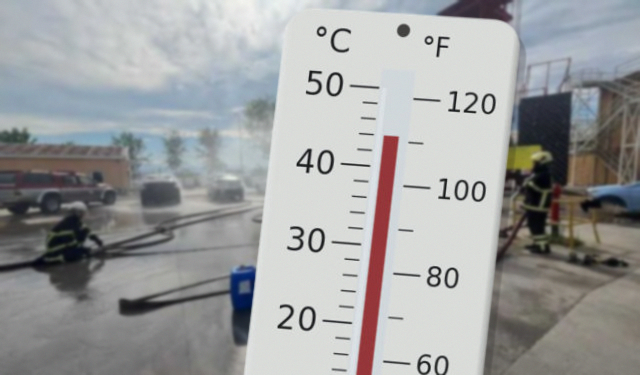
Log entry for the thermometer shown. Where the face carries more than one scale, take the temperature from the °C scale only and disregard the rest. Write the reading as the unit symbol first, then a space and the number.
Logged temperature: °C 44
